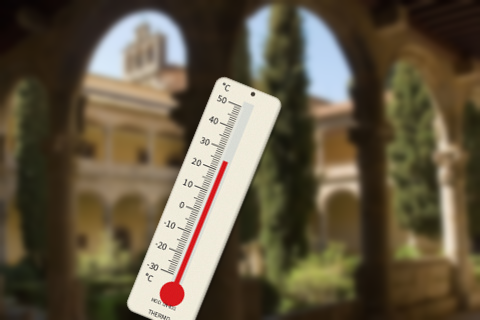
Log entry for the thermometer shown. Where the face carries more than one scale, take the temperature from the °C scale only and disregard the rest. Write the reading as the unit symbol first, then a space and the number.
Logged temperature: °C 25
